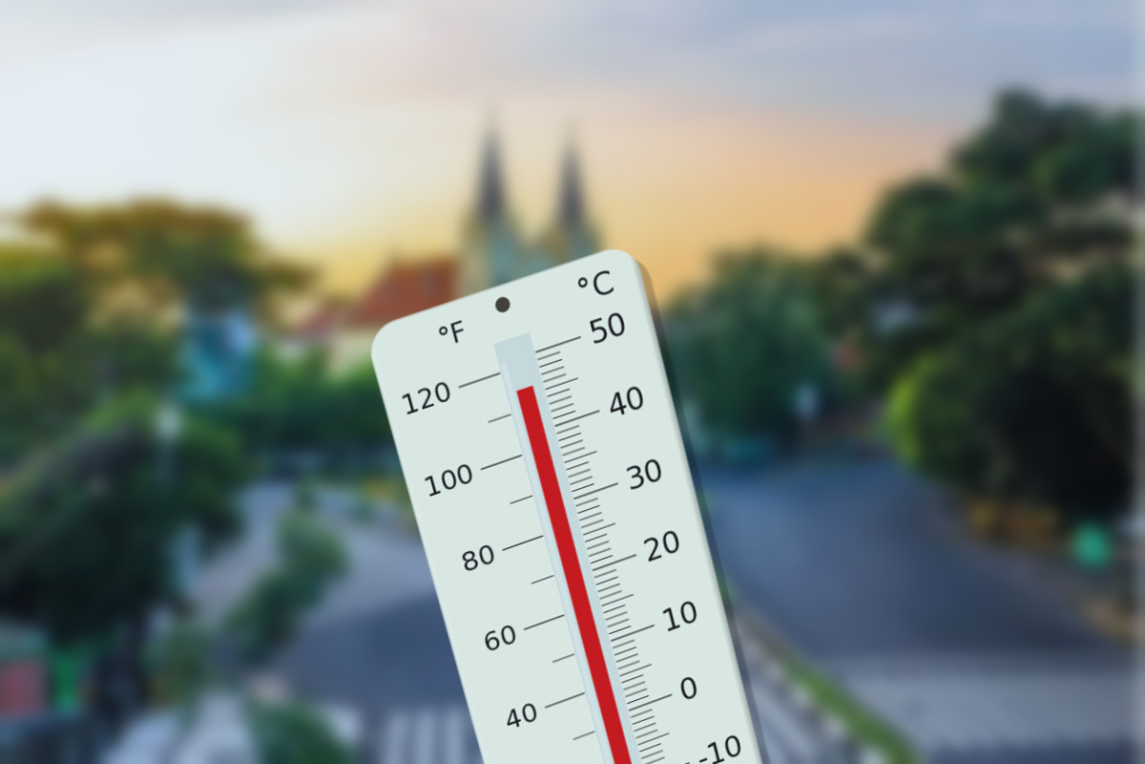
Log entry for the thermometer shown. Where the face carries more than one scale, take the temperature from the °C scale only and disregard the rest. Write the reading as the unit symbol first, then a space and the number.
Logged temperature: °C 46
